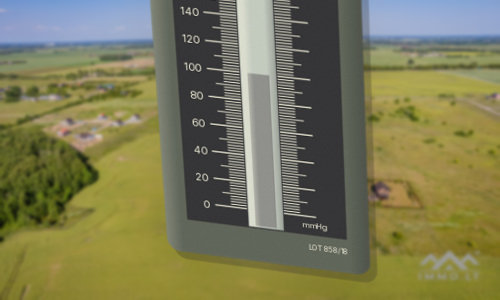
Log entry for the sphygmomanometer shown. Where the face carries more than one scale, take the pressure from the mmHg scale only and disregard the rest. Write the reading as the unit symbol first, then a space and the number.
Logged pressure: mmHg 100
